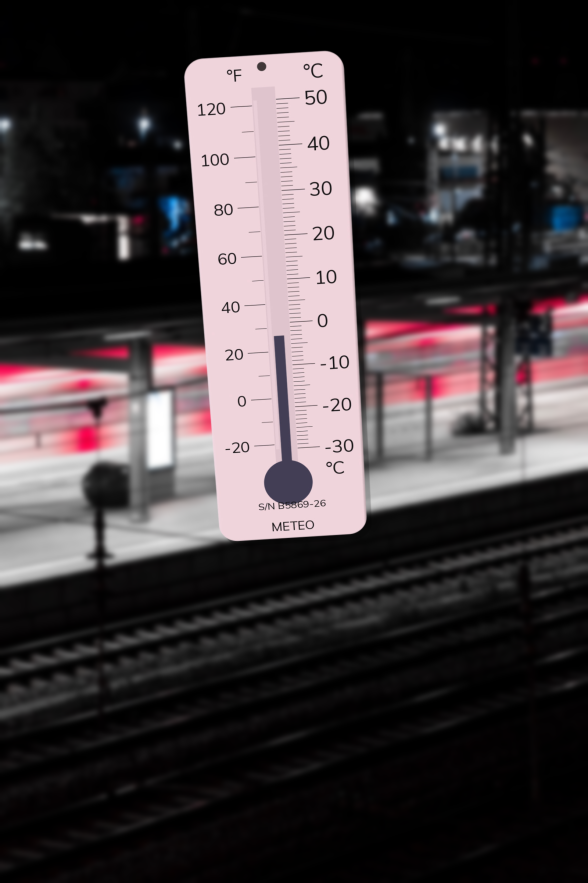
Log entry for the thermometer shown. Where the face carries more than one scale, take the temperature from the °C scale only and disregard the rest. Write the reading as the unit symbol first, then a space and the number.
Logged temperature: °C -3
